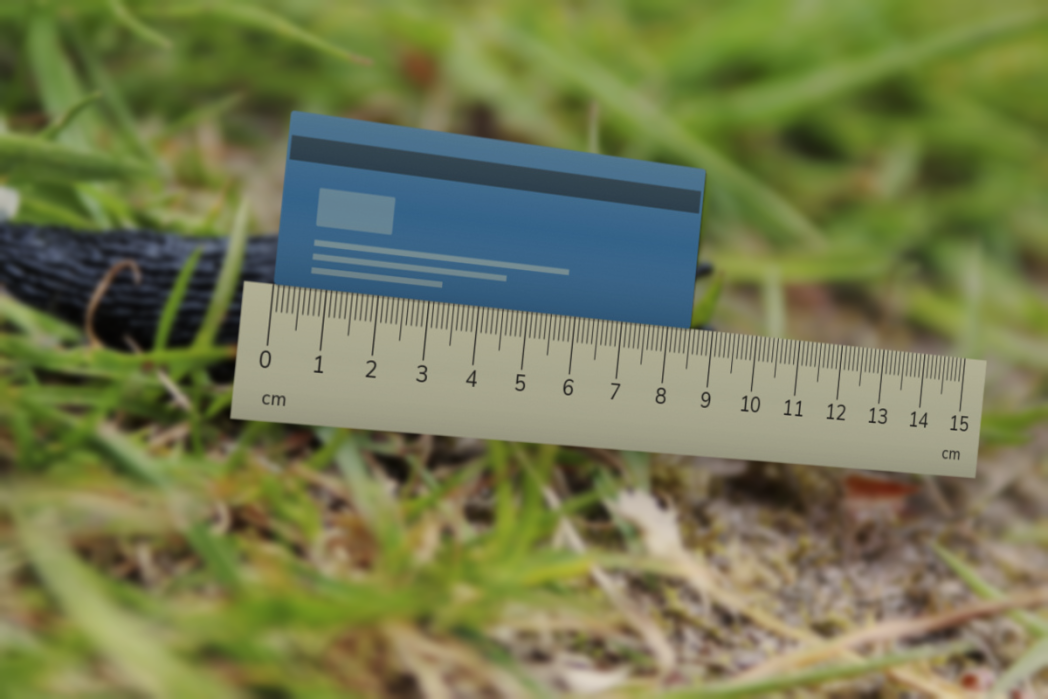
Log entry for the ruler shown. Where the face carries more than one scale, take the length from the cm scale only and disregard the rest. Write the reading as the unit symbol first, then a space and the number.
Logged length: cm 8.5
